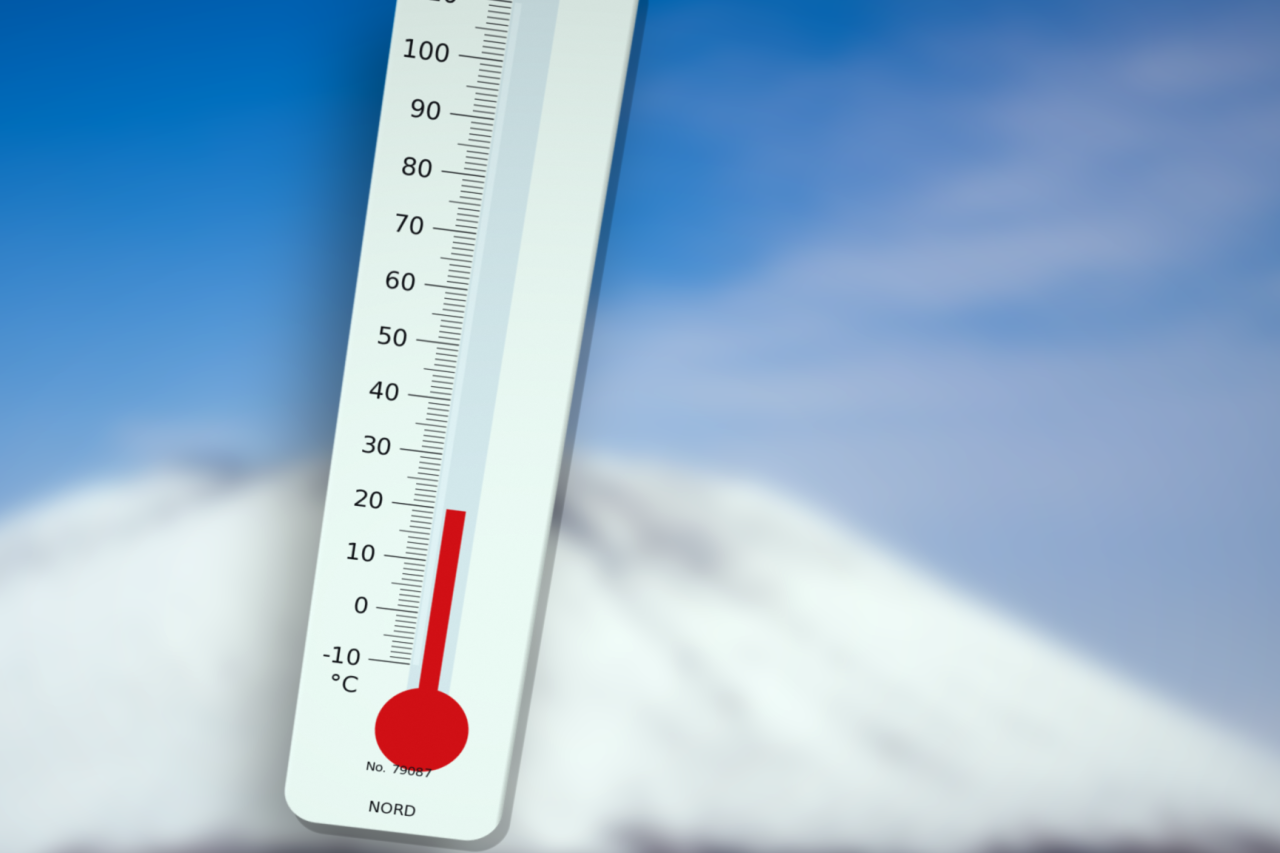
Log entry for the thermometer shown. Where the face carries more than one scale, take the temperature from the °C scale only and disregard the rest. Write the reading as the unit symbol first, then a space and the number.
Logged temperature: °C 20
